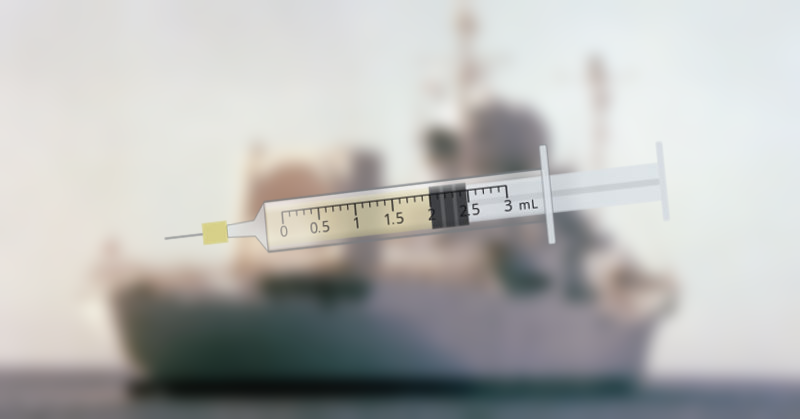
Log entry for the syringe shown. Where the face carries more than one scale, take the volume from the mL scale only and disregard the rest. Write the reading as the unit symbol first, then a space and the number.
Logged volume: mL 2
